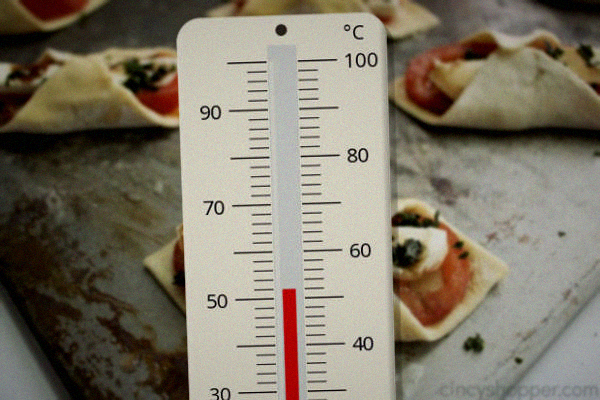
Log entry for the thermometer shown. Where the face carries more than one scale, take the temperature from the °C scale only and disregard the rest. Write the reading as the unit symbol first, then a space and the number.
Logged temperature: °C 52
